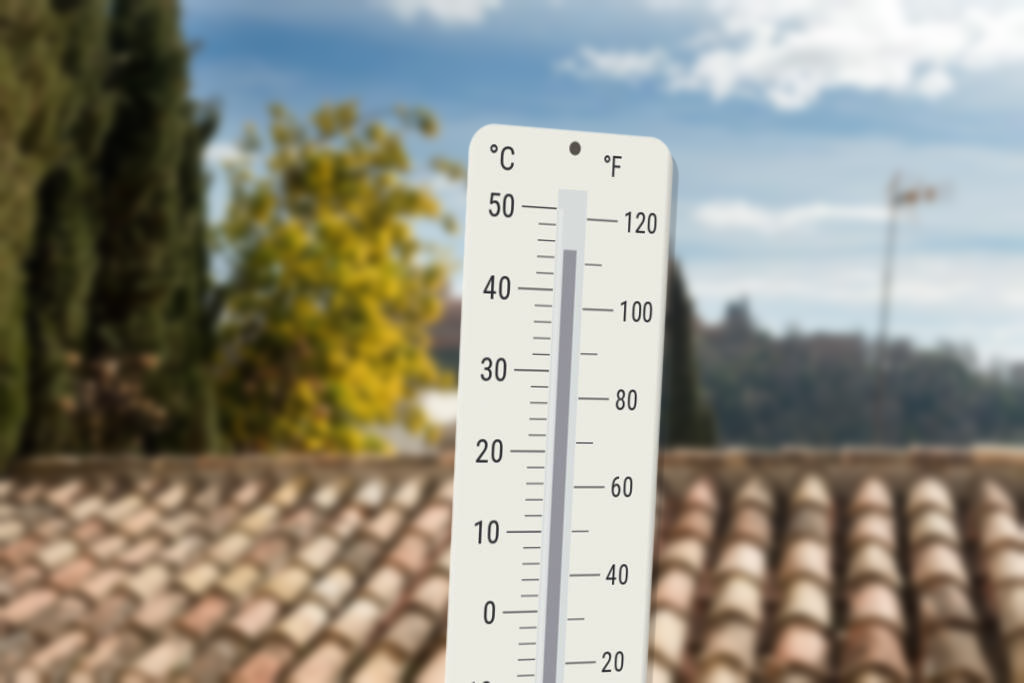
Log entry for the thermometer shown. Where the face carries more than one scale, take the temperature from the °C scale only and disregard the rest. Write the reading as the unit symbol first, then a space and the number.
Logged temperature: °C 45
